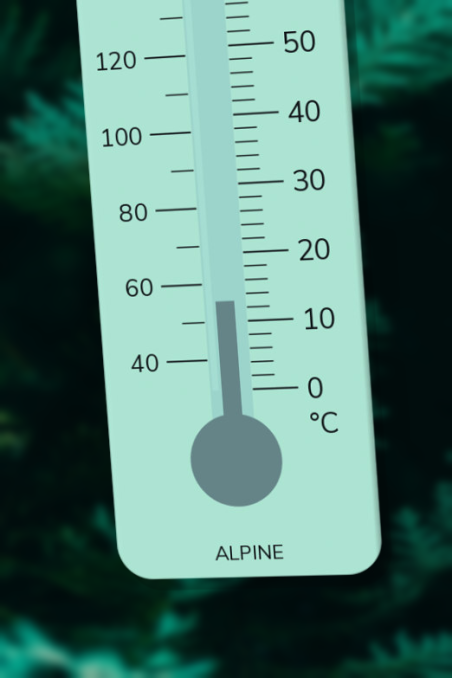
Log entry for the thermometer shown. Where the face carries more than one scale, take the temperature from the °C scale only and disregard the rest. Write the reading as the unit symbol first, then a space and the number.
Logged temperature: °C 13
